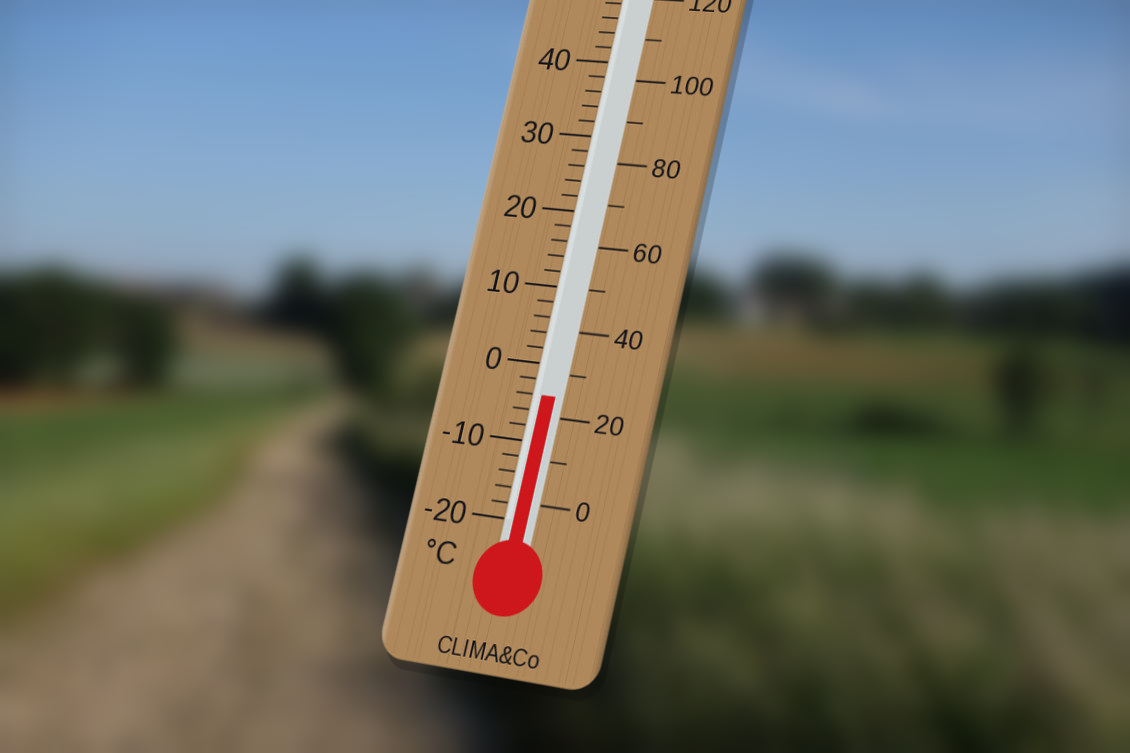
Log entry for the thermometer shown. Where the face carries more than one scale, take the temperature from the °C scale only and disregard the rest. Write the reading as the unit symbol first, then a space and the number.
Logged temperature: °C -4
